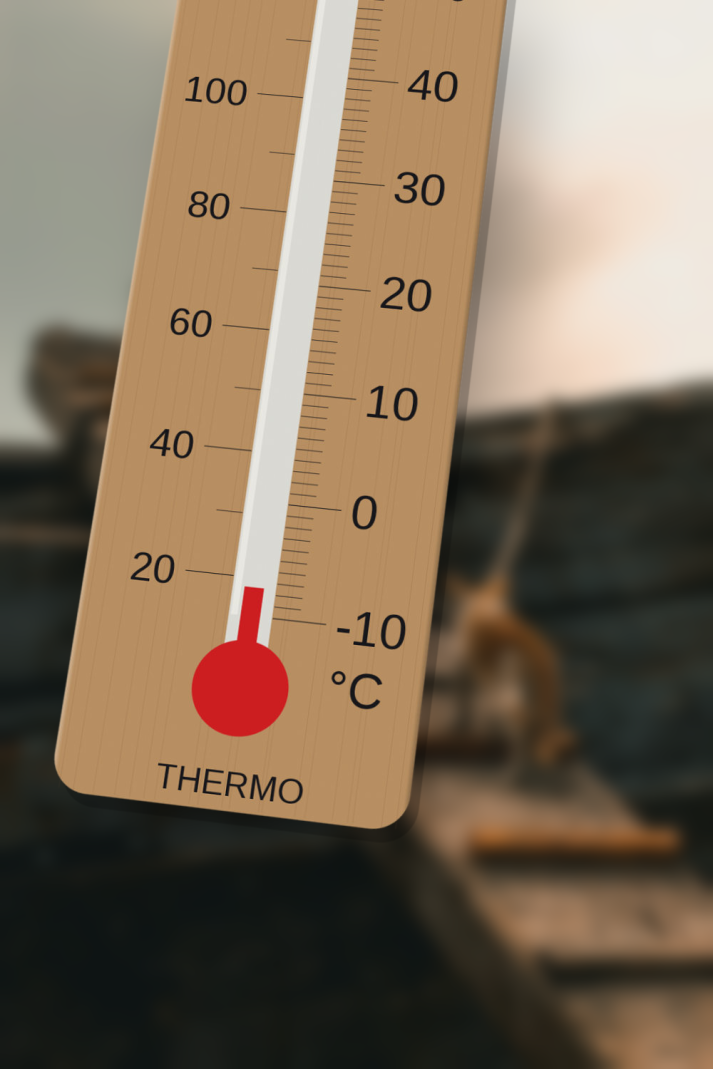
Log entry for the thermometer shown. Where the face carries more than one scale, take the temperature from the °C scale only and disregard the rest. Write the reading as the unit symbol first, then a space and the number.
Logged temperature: °C -7.5
